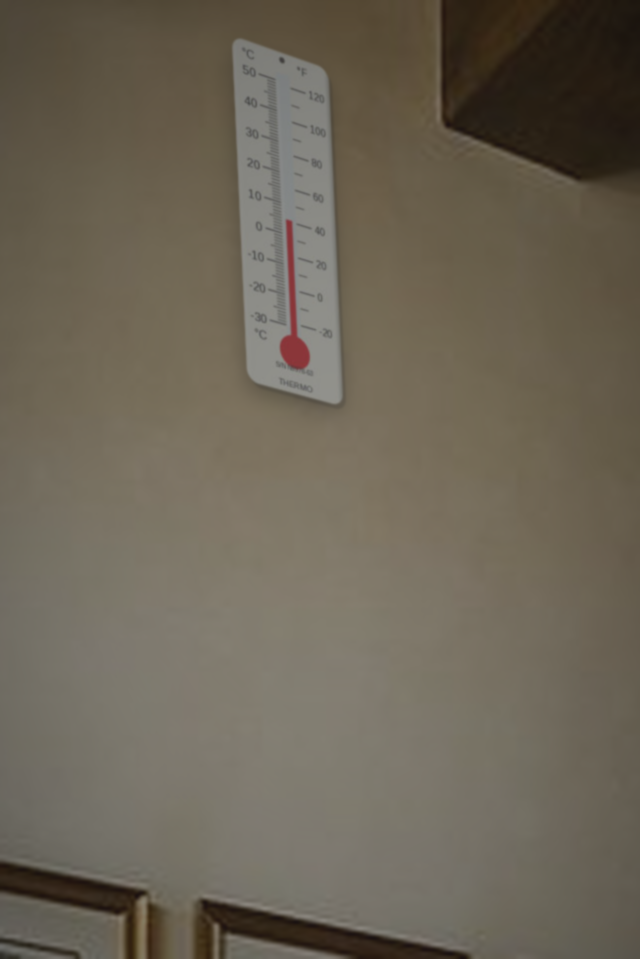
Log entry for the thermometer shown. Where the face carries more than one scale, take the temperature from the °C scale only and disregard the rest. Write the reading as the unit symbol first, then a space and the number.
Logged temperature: °C 5
